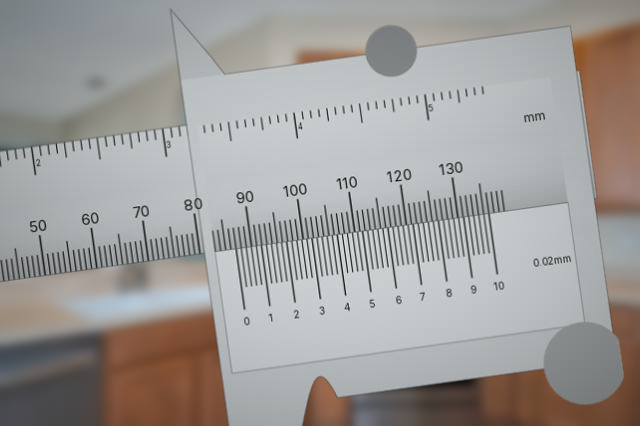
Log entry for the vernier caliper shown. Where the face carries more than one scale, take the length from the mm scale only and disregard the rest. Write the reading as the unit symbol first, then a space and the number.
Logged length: mm 87.0
